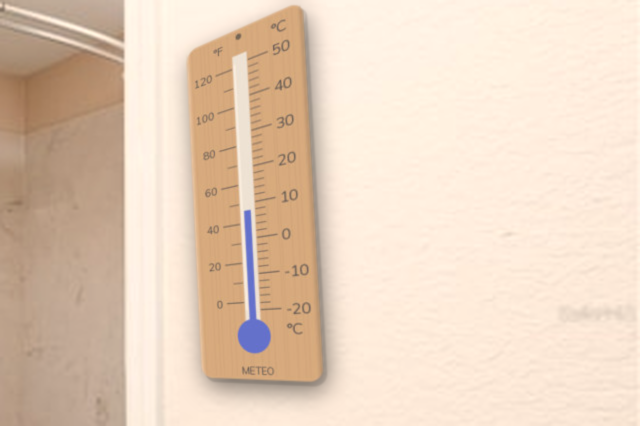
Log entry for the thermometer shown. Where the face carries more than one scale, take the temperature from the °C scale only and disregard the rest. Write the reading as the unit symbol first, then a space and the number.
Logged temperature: °C 8
